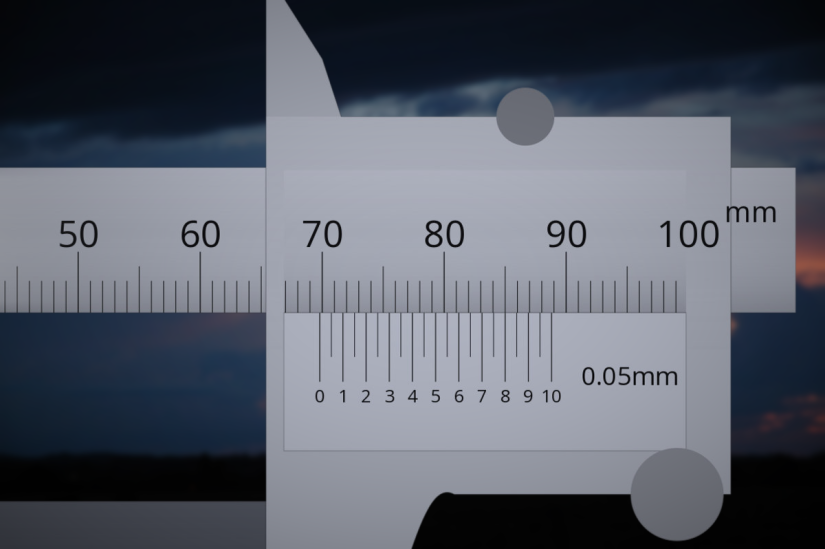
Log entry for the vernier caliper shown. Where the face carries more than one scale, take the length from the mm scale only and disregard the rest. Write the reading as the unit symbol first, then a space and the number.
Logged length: mm 69.8
